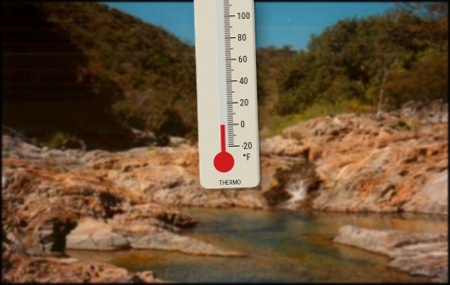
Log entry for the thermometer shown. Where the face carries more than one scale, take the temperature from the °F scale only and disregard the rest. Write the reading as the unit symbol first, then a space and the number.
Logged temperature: °F 0
